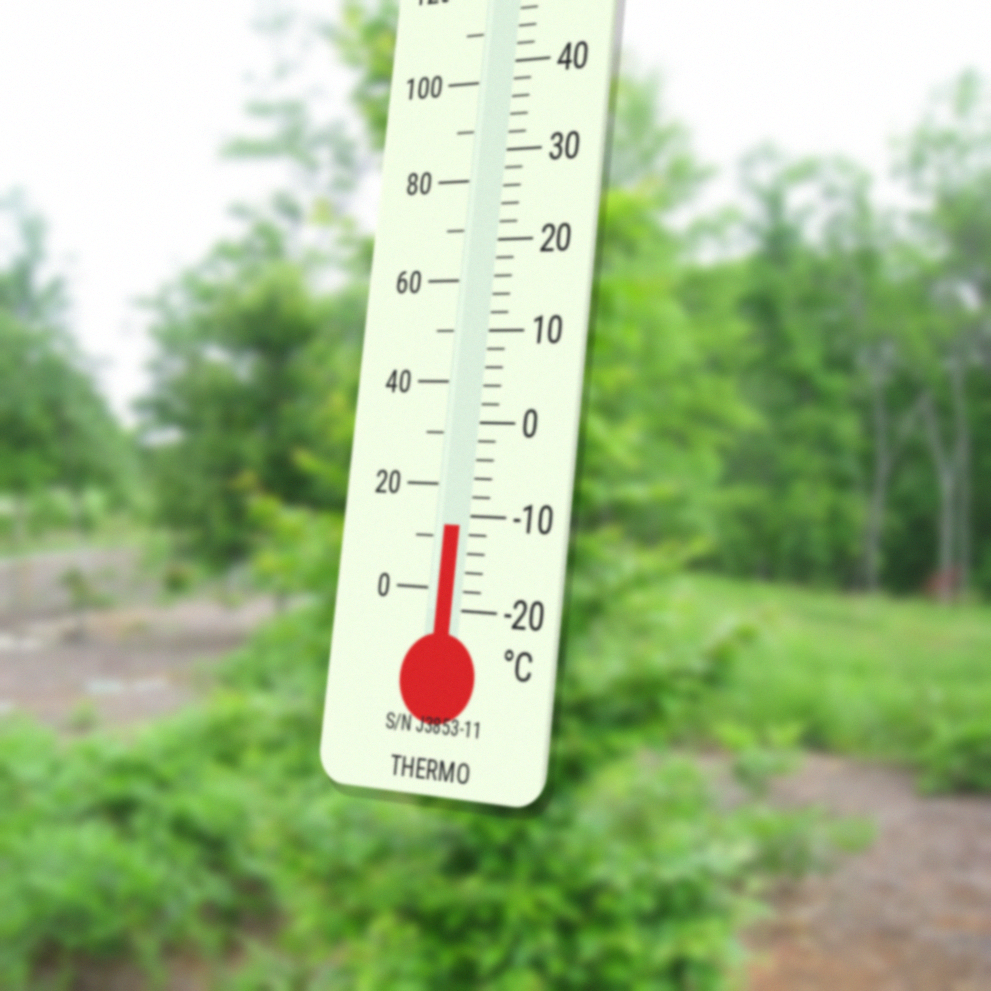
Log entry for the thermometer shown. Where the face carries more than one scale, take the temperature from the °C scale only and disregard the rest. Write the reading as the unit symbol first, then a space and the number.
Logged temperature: °C -11
